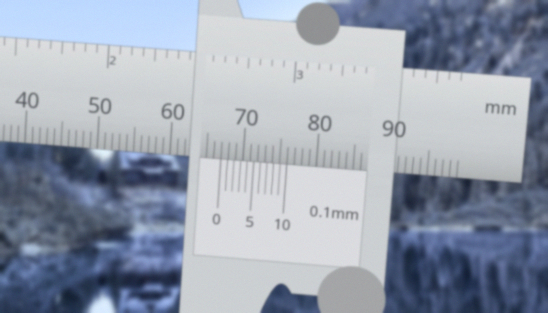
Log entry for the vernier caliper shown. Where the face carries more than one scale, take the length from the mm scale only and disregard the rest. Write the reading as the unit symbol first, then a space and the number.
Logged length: mm 67.0
